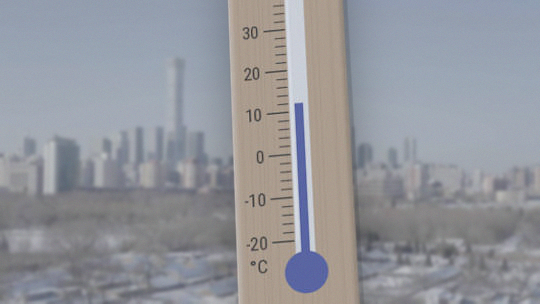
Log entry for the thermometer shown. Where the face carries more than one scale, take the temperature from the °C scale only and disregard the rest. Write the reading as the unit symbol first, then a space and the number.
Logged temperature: °C 12
